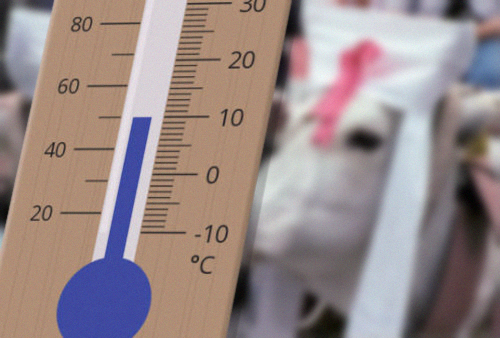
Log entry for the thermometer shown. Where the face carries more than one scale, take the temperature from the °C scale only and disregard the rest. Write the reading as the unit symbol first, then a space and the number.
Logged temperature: °C 10
